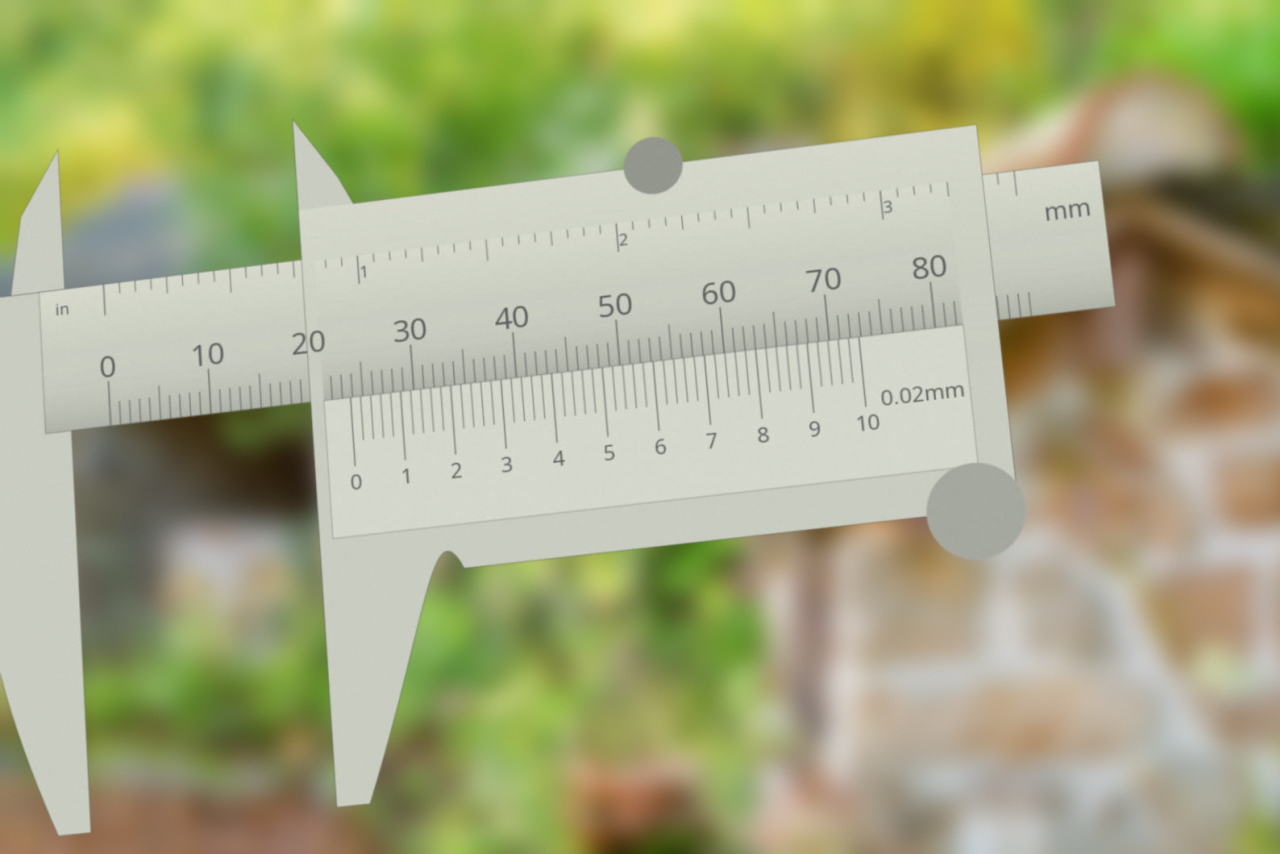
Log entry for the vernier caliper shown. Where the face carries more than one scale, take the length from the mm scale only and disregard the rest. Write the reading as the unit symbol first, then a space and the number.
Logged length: mm 23.8
